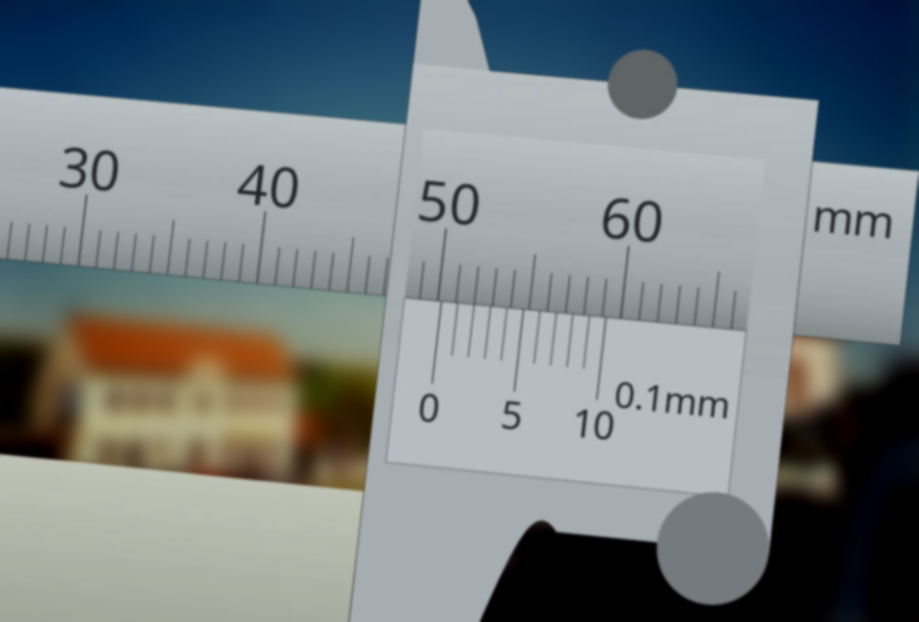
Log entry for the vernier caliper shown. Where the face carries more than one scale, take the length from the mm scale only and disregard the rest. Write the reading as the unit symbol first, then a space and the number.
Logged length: mm 50.2
